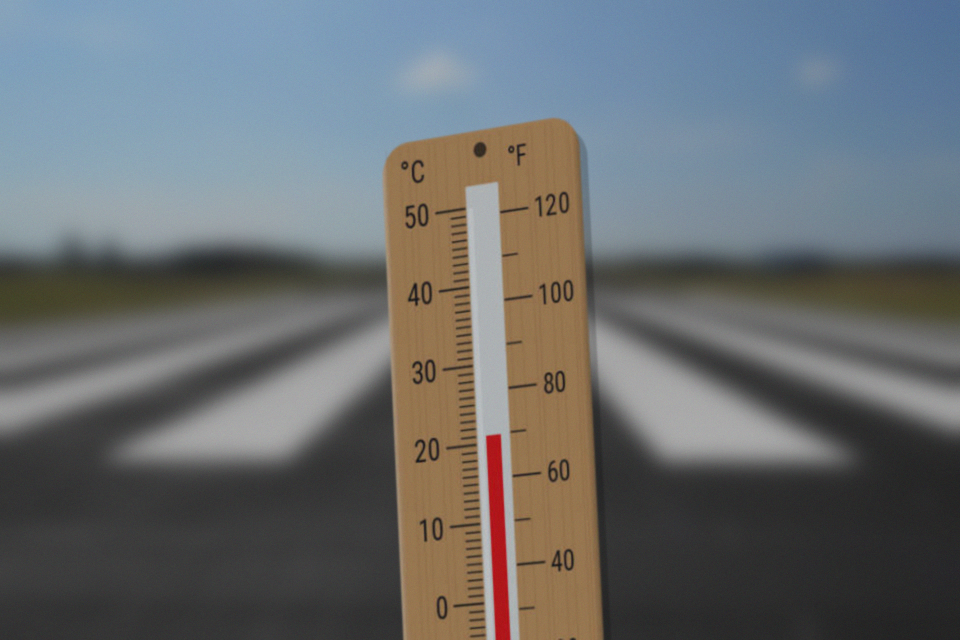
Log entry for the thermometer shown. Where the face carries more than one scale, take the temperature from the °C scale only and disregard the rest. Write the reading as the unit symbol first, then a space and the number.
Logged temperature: °C 21
